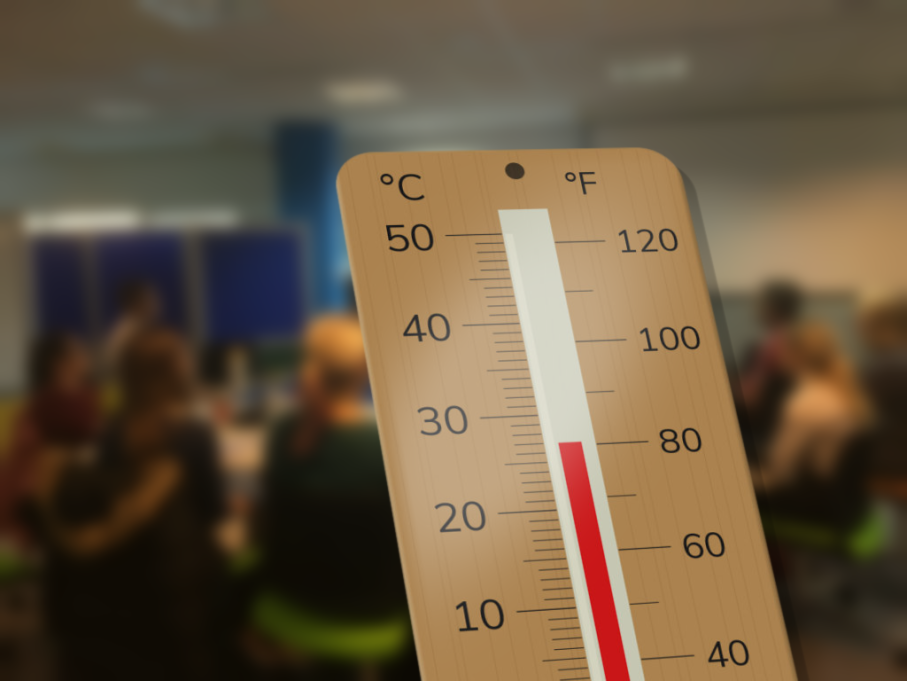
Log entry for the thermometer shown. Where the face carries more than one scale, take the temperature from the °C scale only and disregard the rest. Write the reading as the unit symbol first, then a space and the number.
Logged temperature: °C 27
